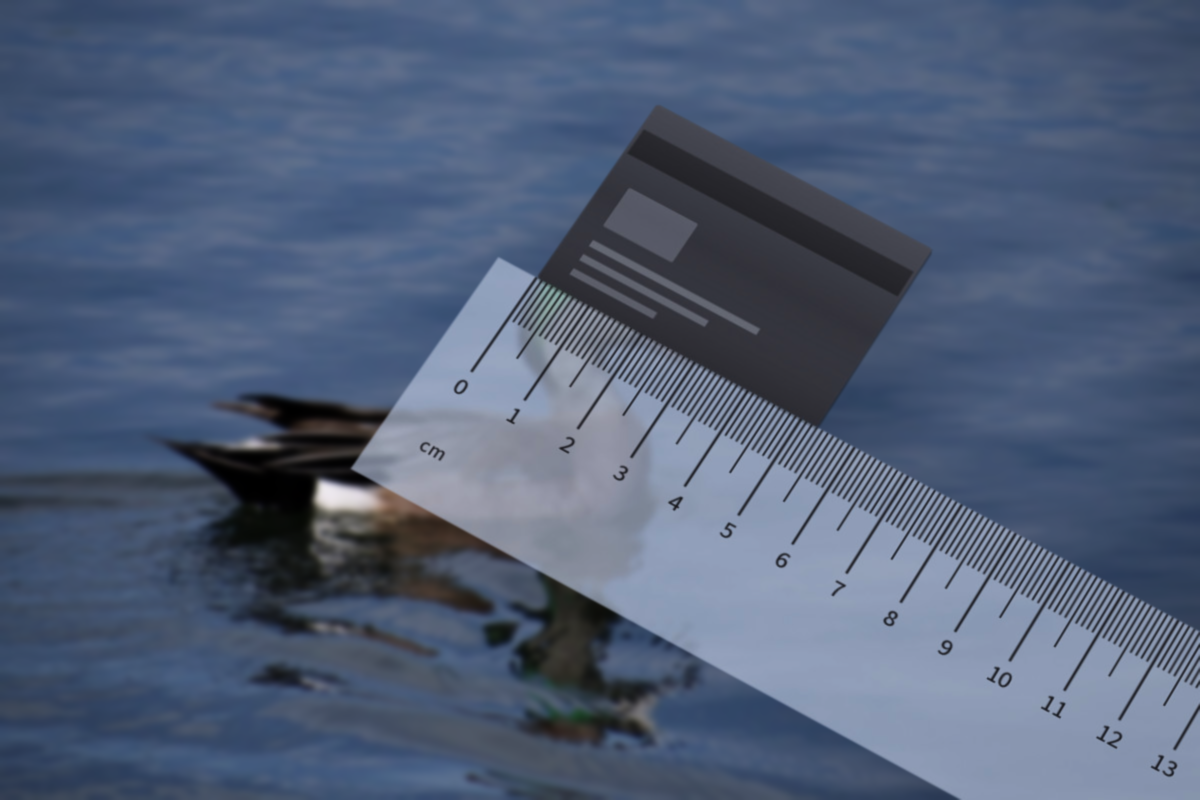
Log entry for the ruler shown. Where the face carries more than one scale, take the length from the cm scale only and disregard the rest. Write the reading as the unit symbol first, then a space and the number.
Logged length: cm 5.3
